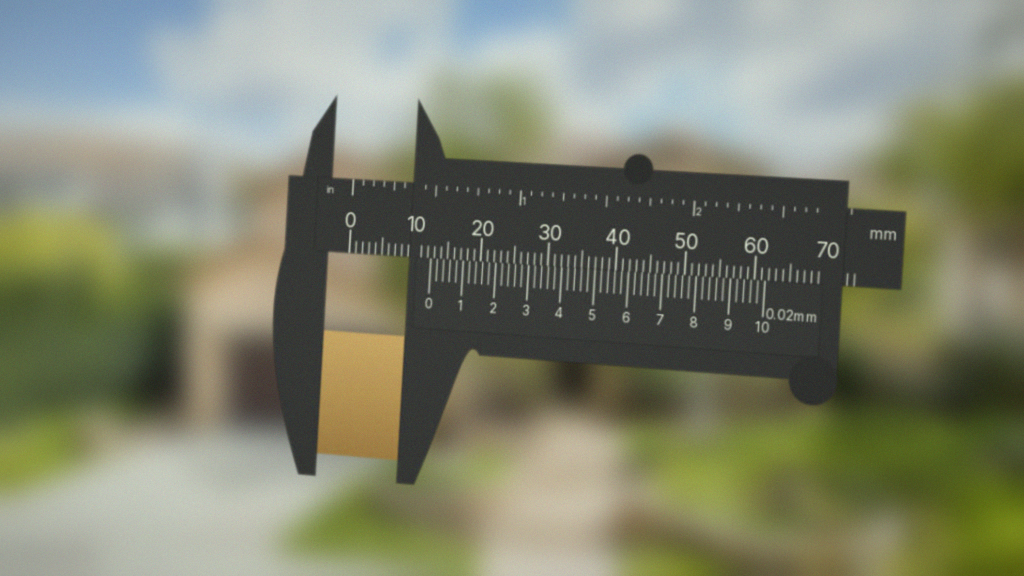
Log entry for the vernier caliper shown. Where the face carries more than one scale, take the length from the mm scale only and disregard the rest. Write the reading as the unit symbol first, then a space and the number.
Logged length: mm 12.5
